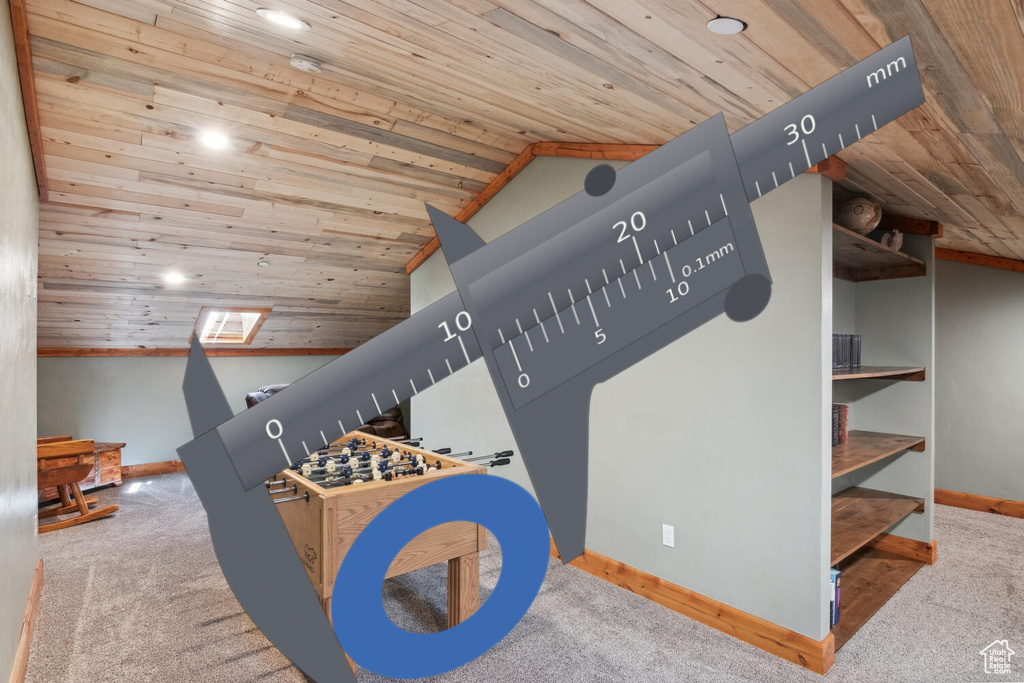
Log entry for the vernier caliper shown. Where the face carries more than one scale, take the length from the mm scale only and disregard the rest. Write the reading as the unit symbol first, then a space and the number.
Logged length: mm 12.3
